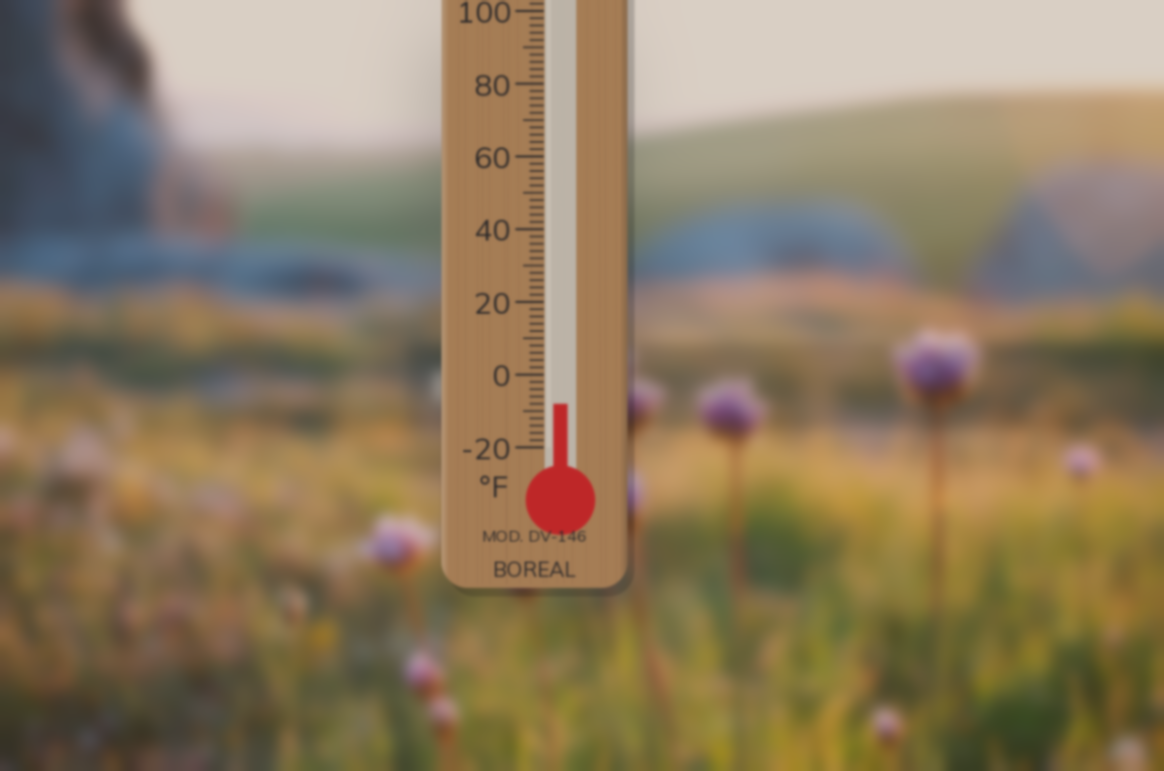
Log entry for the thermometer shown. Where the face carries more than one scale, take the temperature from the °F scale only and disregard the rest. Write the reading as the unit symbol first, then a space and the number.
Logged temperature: °F -8
